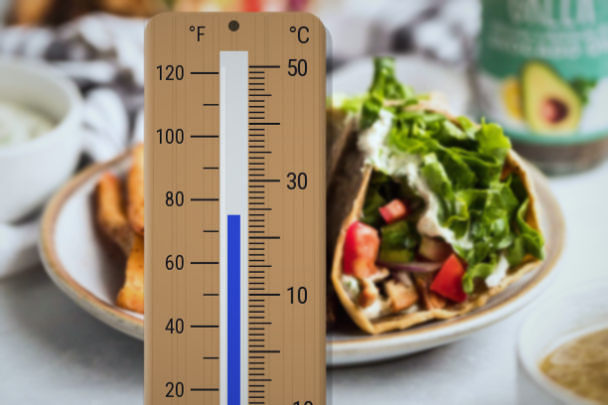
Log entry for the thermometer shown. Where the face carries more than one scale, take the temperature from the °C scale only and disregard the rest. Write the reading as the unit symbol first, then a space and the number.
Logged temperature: °C 24
